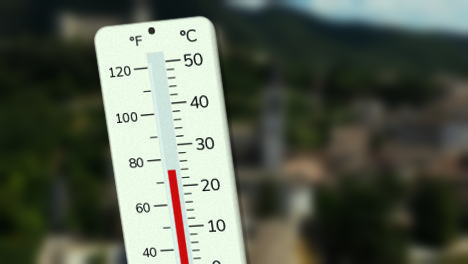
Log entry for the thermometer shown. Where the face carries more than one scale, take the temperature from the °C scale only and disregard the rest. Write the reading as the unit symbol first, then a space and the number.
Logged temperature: °C 24
